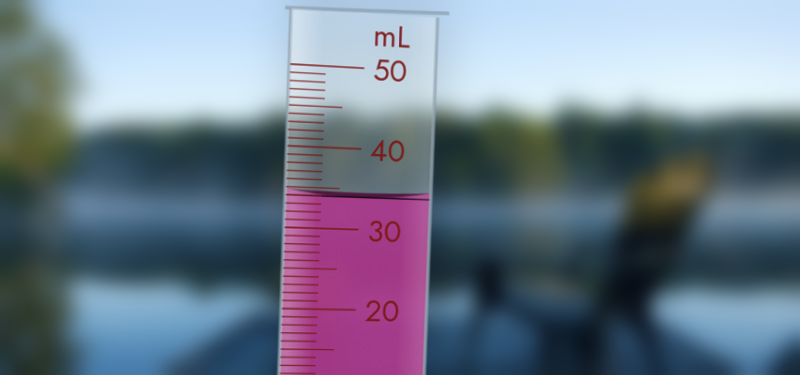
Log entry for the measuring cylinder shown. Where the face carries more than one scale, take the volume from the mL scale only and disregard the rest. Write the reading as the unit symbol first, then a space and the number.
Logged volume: mL 34
